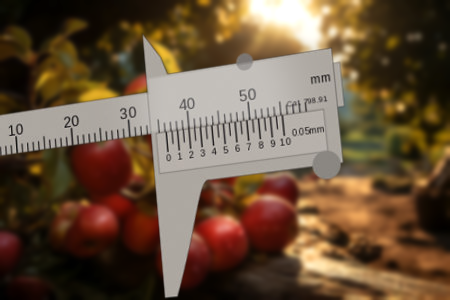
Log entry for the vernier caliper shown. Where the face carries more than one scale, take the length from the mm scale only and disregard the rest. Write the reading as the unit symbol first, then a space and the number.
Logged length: mm 36.2
